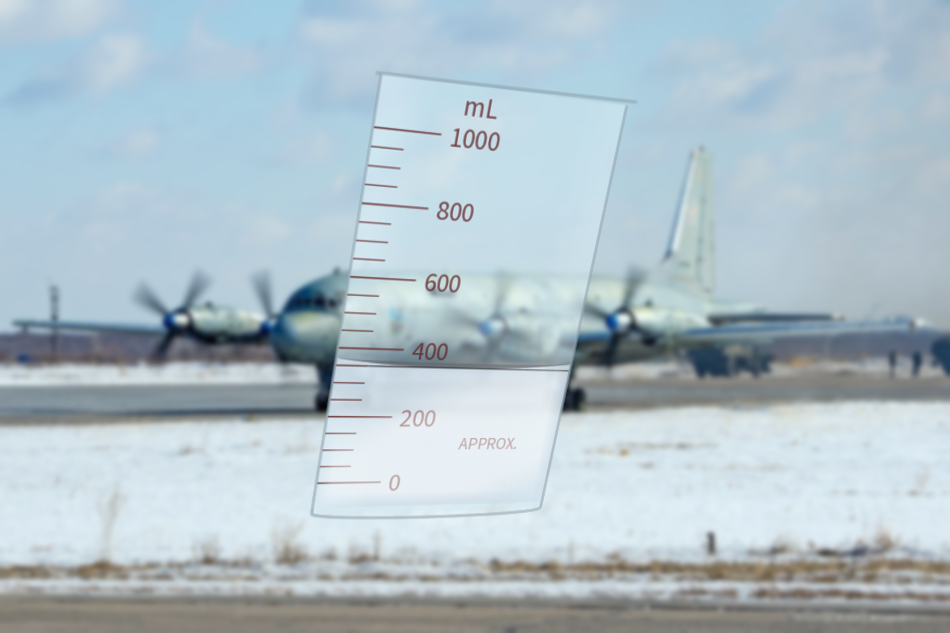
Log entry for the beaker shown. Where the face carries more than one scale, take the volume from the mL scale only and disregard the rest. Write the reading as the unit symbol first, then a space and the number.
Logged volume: mL 350
